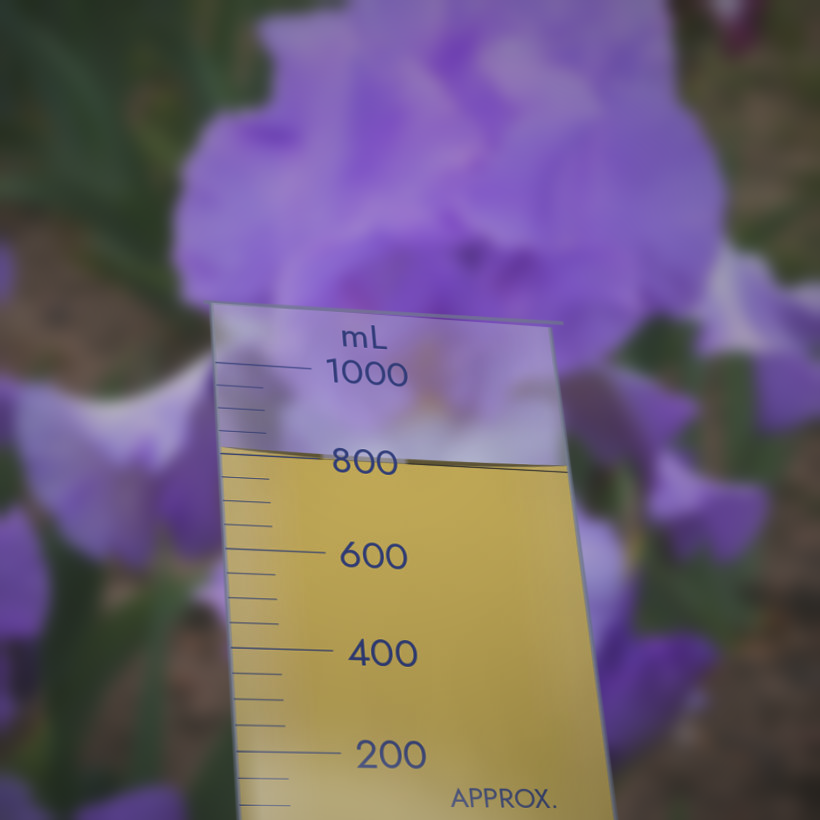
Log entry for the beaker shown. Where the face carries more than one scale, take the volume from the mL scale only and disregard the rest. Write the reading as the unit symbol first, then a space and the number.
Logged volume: mL 800
